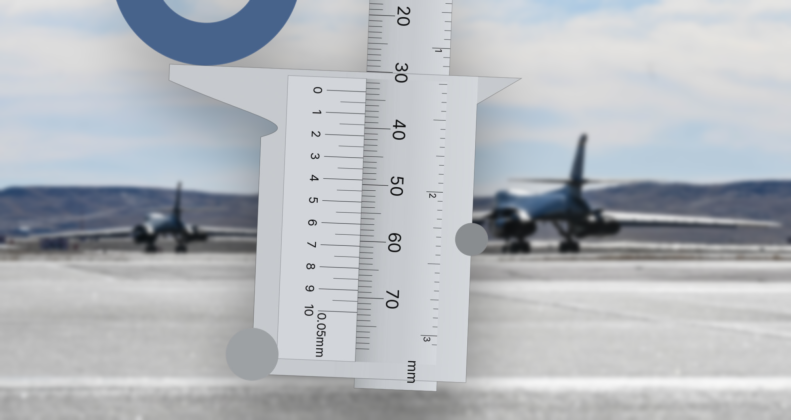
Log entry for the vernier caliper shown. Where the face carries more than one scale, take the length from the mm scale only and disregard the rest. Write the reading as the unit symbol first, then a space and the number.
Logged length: mm 33.6
